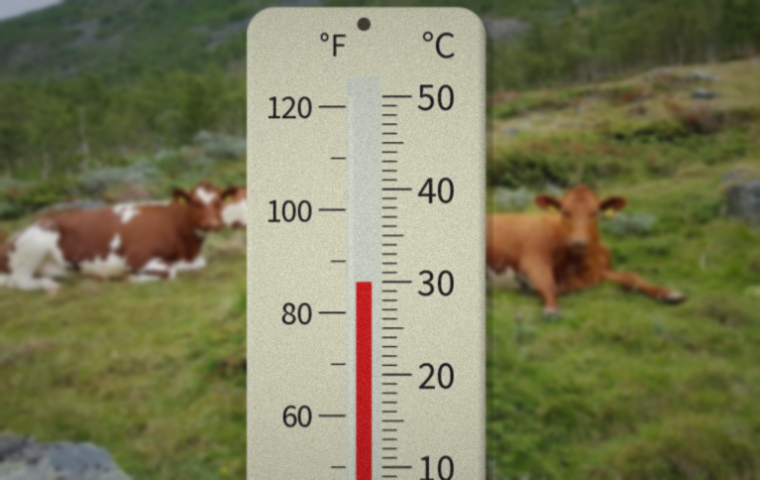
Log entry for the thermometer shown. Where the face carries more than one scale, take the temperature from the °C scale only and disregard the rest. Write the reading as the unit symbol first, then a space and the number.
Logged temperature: °C 30
